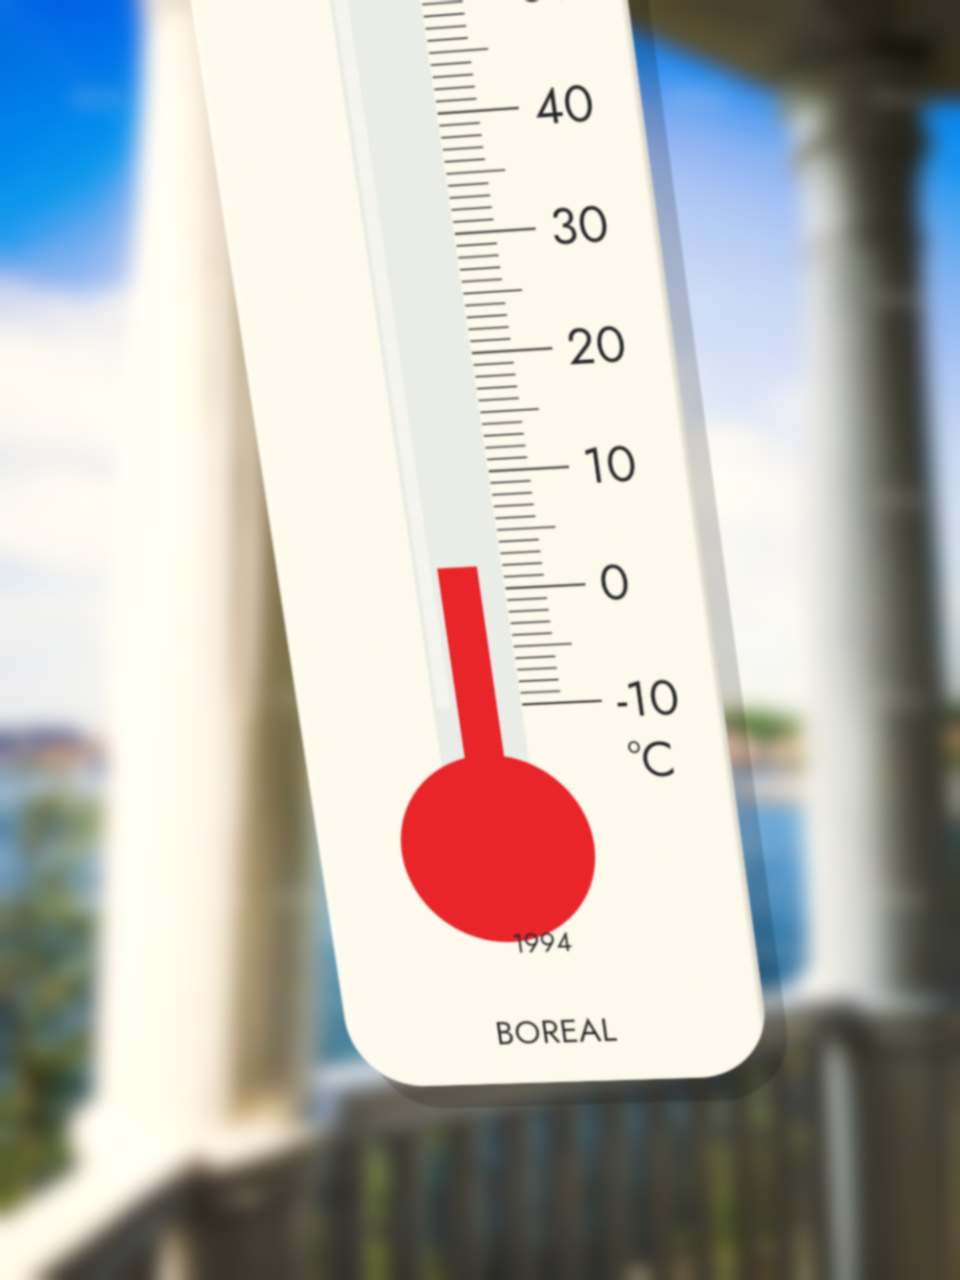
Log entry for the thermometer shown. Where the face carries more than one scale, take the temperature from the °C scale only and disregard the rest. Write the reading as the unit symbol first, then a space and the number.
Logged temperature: °C 2
